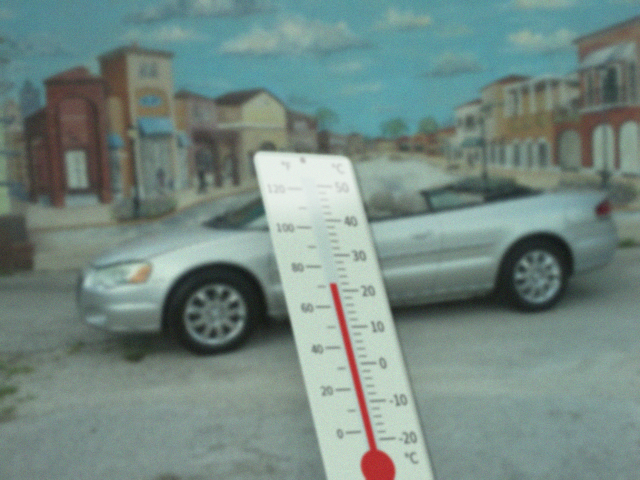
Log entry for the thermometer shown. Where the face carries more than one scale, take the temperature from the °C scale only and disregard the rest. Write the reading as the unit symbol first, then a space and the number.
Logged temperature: °C 22
